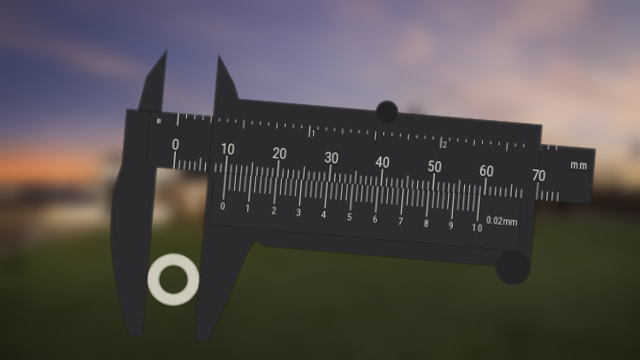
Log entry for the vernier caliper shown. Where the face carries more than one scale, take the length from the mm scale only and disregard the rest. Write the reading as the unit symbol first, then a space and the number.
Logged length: mm 10.0
